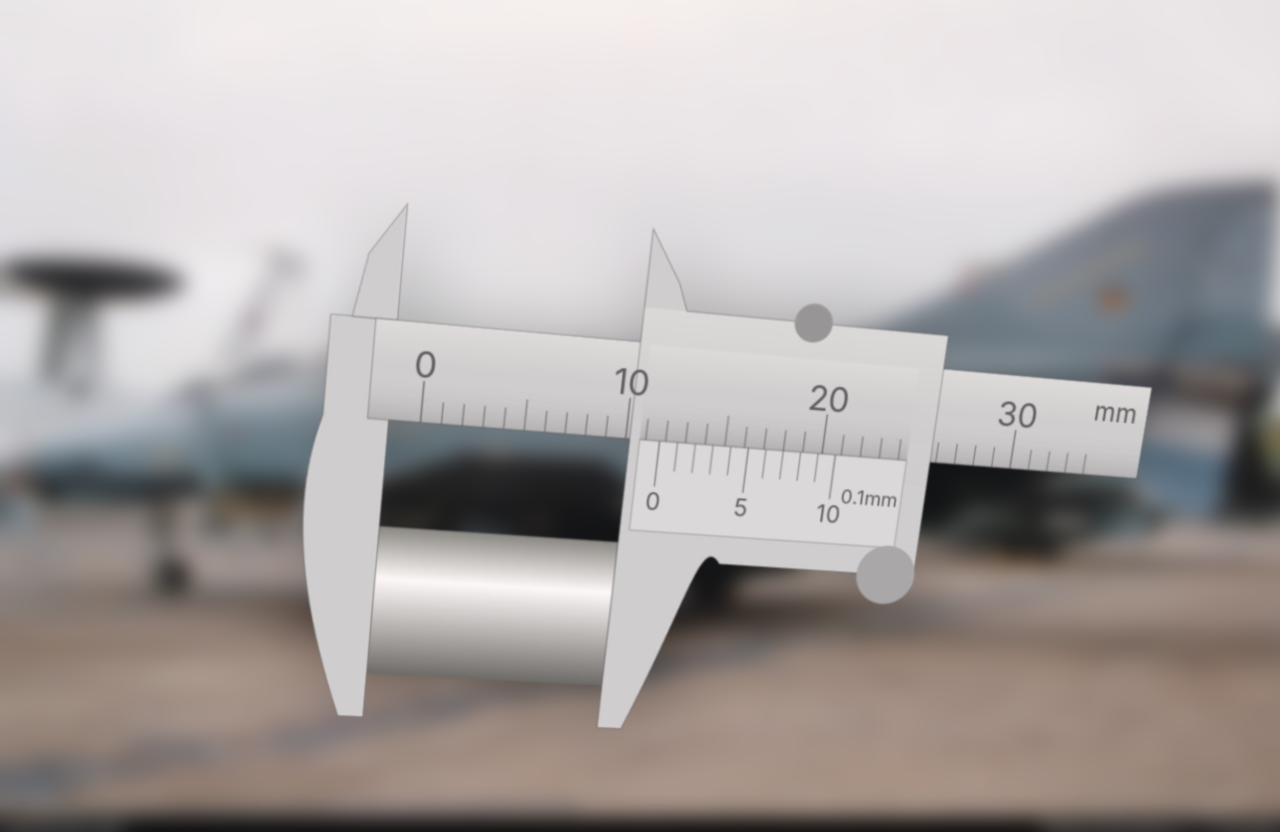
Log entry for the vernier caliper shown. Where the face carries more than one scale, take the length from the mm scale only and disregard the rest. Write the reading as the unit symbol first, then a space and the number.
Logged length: mm 11.7
